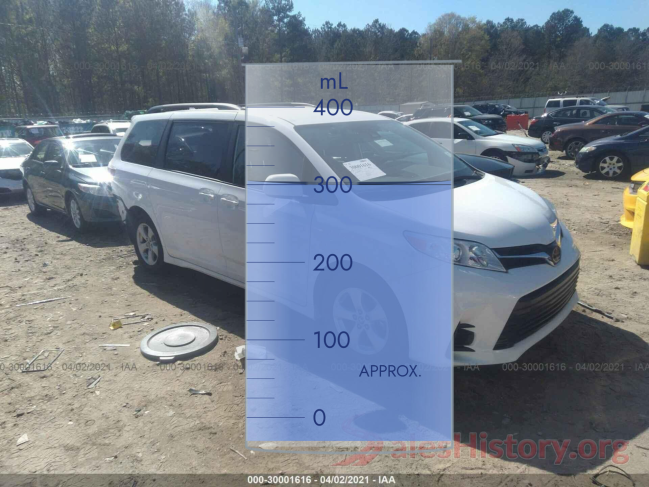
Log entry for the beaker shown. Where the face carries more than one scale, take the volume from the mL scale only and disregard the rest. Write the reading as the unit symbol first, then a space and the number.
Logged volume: mL 300
